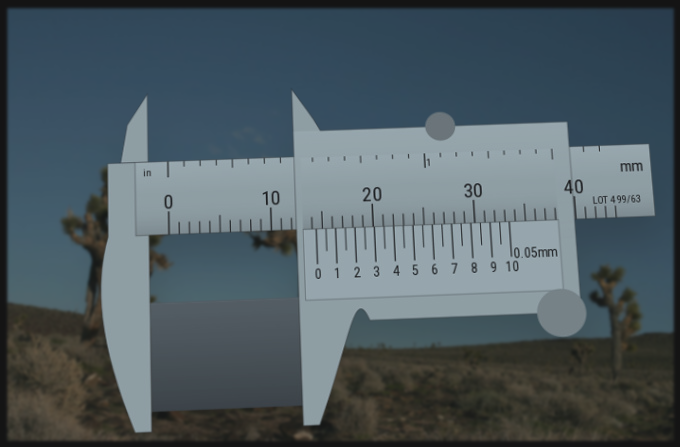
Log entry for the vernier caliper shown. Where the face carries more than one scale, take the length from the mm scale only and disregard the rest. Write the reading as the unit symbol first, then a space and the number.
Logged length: mm 14.4
